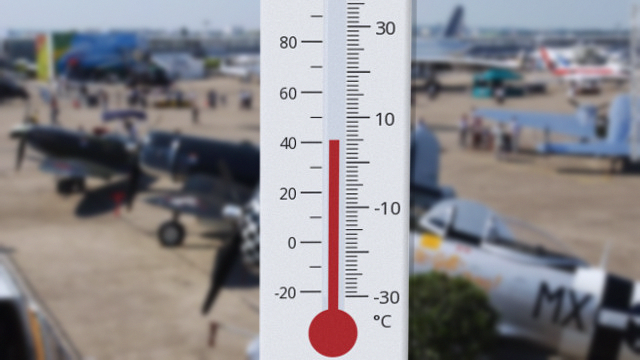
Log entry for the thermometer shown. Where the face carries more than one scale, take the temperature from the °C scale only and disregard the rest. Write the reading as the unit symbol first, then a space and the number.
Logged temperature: °C 5
